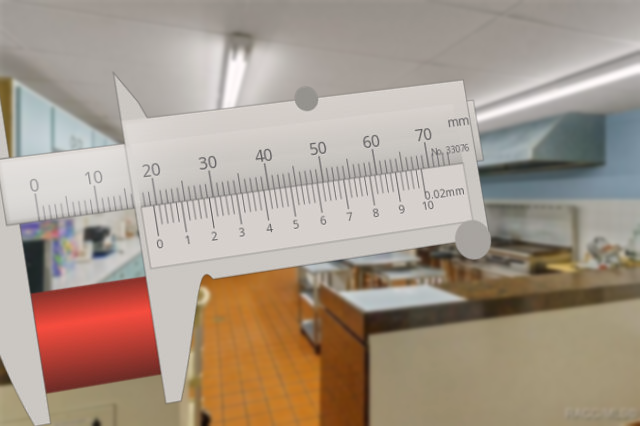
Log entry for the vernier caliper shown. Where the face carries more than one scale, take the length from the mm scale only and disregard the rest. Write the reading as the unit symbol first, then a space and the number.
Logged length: mm 19.5
